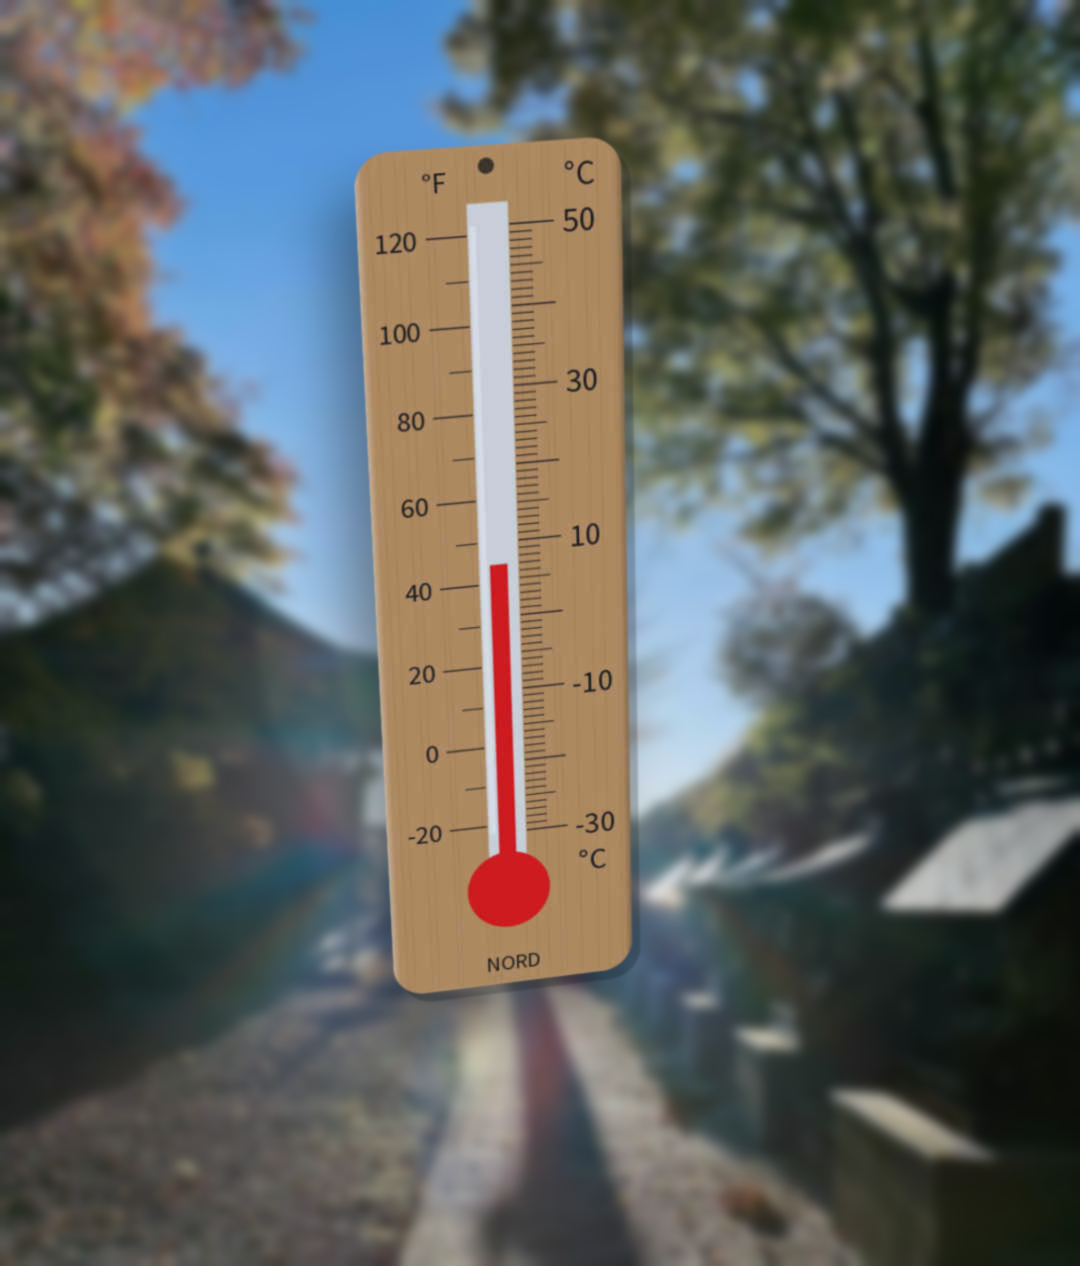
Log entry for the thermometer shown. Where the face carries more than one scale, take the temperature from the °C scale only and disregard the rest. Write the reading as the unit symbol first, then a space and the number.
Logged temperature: °C 7
